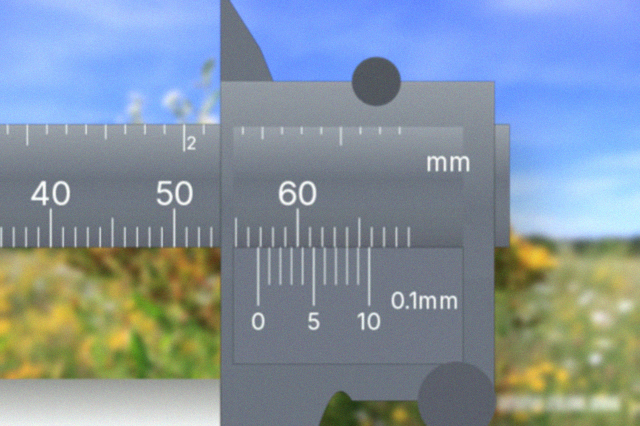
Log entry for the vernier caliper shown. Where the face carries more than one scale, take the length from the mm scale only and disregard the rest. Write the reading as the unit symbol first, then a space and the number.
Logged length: mm 56.8
